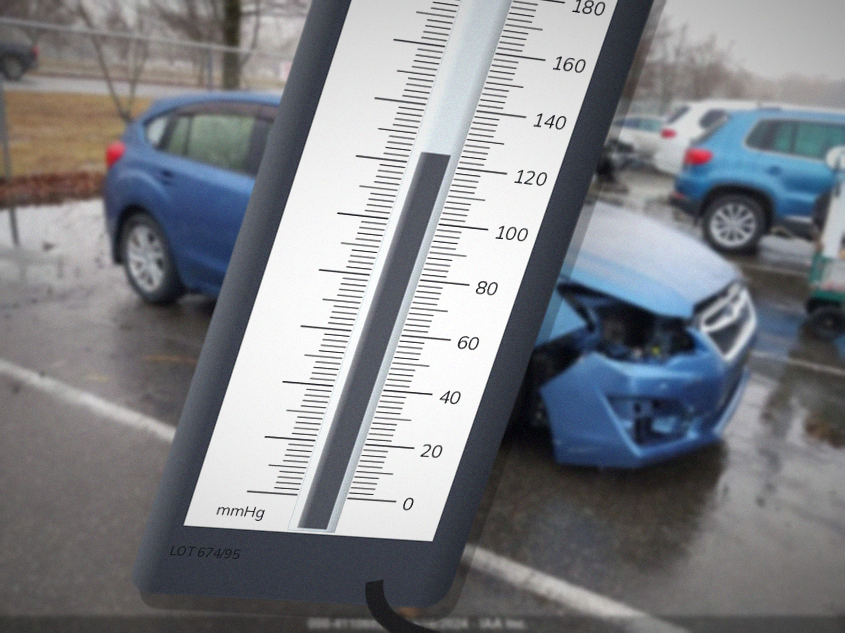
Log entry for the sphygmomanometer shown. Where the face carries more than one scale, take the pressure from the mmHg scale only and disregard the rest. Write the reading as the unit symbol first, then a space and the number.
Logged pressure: mmHg 124
